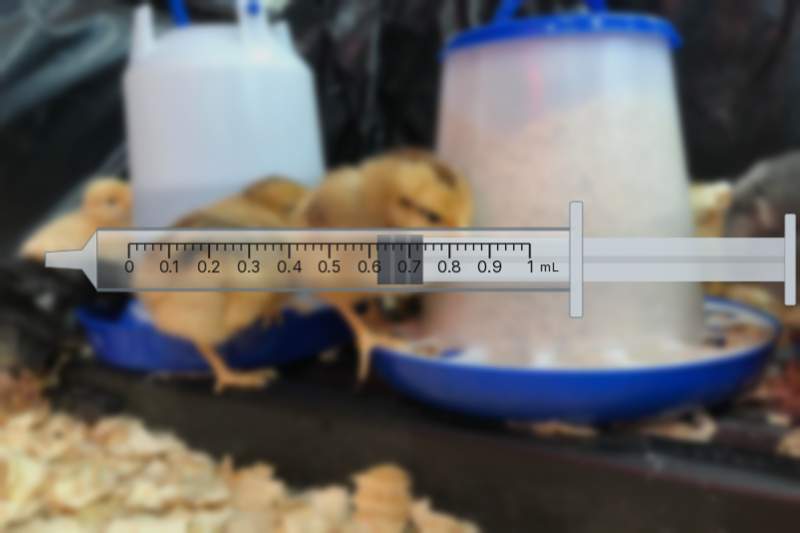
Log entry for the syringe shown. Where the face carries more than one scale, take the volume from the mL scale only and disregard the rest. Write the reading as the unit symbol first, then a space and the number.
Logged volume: mL 0.62
